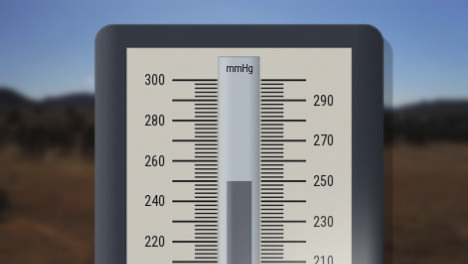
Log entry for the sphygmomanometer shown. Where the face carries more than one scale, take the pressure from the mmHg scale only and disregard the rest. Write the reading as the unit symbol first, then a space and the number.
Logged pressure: mmHg 250
